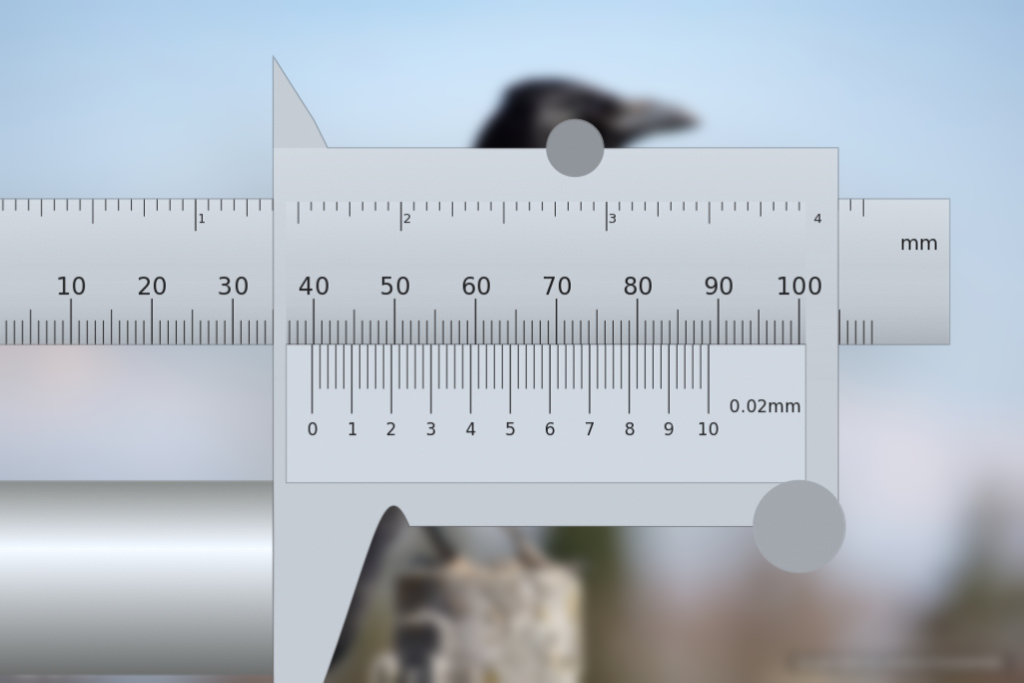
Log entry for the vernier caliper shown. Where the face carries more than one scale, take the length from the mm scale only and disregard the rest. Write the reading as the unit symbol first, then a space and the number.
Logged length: mm 39.8
